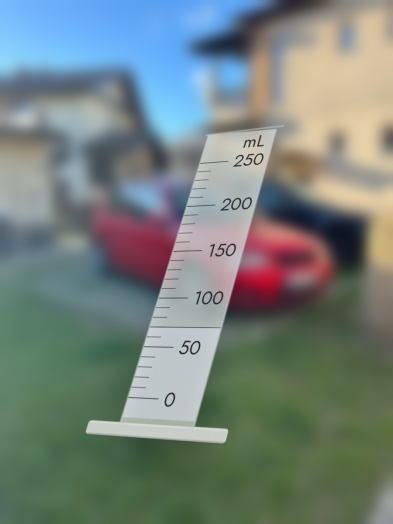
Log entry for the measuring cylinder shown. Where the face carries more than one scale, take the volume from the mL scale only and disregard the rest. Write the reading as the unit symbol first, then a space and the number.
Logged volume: mL 70
